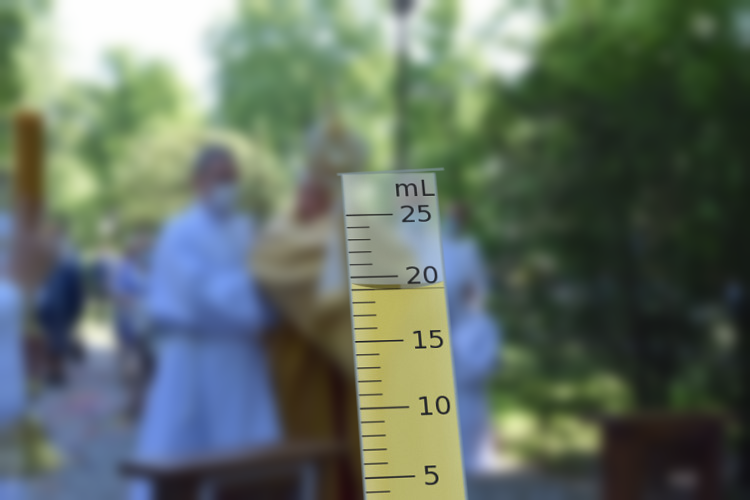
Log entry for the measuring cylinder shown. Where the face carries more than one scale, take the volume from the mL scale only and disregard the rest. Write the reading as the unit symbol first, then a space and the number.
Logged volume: mL 19
